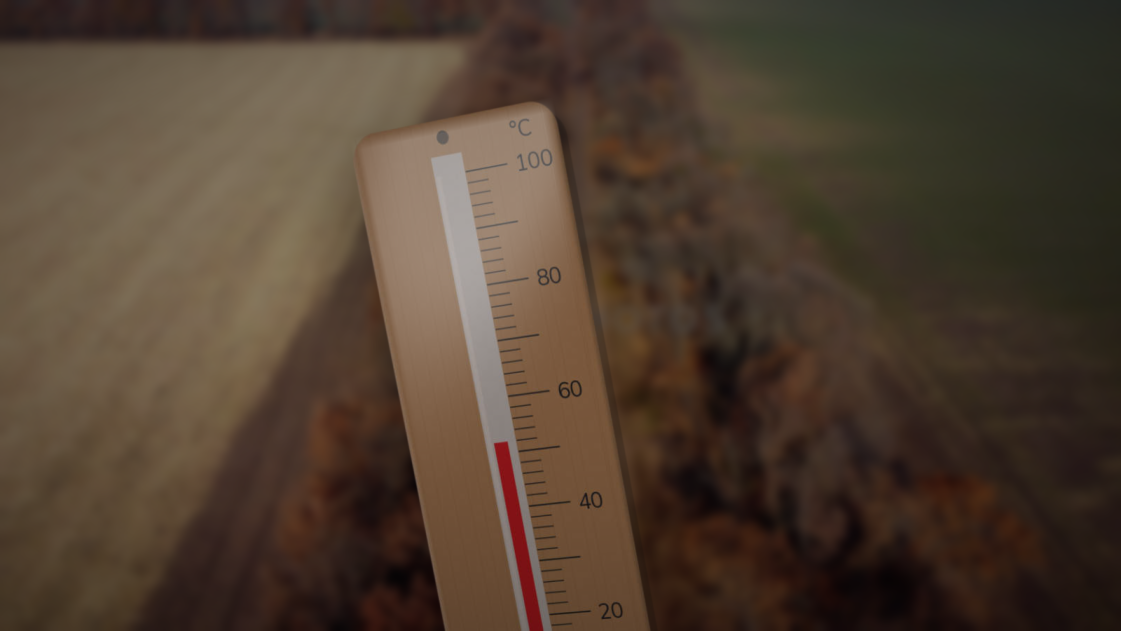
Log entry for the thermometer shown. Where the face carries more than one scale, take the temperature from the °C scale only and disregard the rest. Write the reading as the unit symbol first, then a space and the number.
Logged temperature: °C 52
